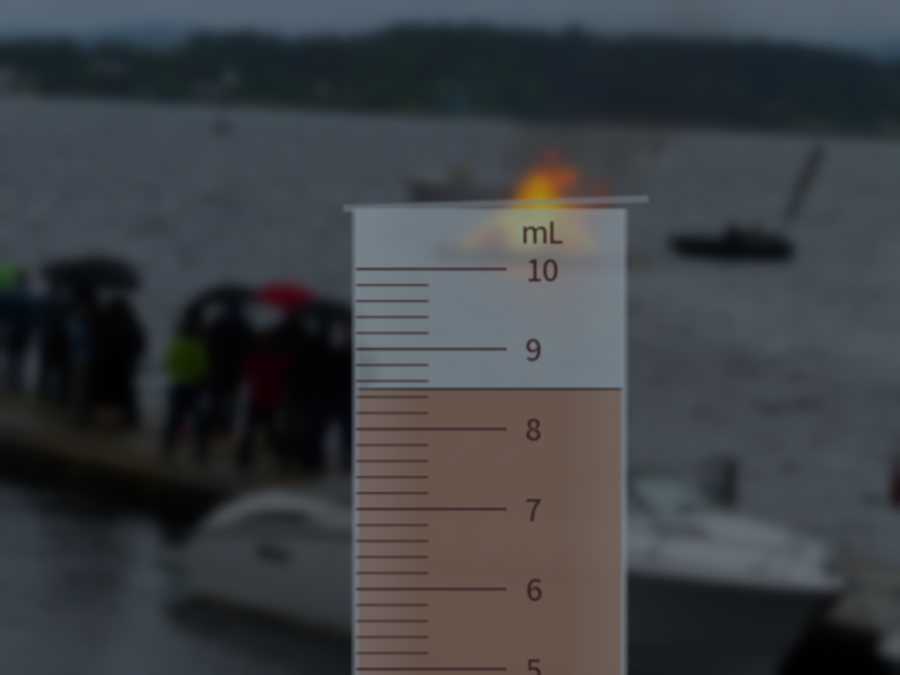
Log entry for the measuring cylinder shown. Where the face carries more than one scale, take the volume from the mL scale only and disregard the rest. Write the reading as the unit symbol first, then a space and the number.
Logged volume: mL 8.5
